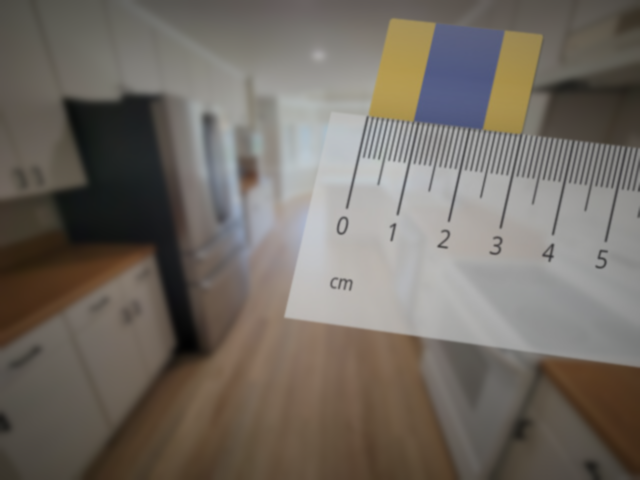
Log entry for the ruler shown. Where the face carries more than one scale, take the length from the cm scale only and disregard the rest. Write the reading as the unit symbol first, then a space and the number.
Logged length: cm 3
